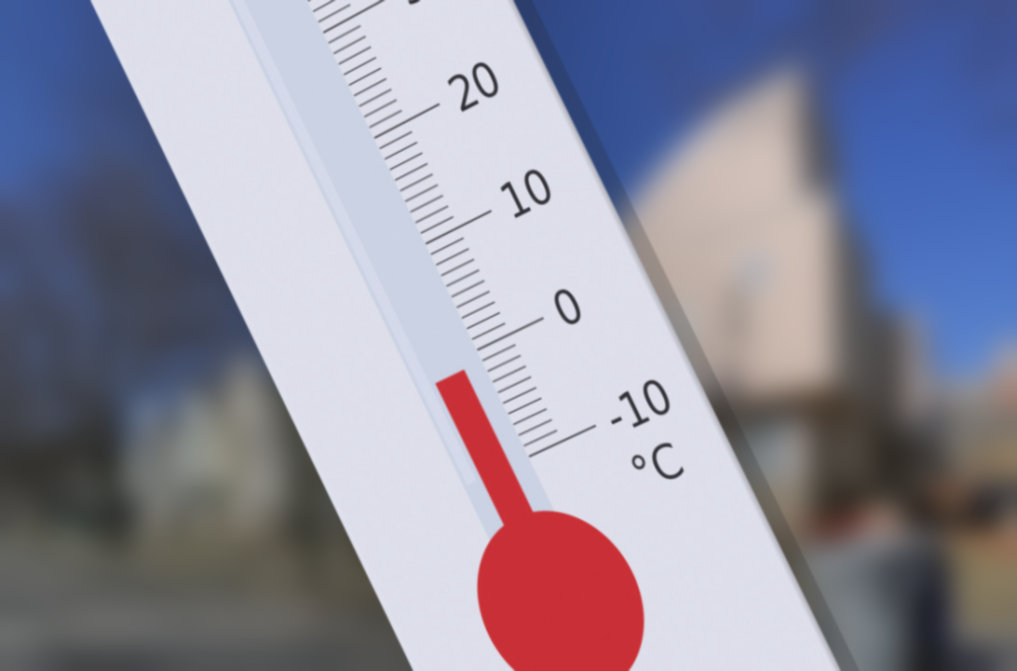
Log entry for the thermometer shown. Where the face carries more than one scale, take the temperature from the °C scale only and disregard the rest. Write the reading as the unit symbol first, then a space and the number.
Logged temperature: °C -1
